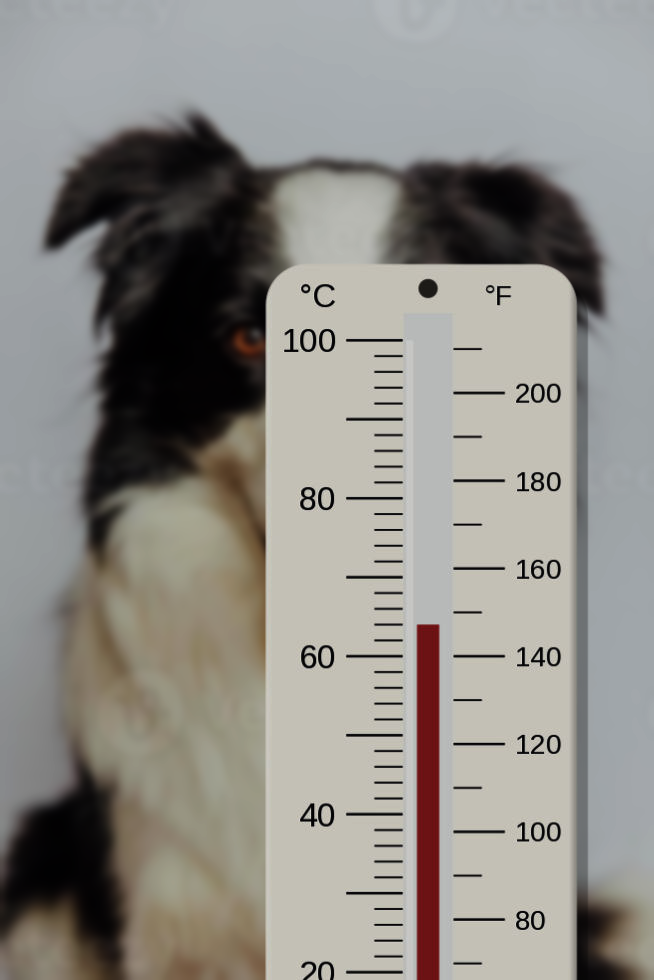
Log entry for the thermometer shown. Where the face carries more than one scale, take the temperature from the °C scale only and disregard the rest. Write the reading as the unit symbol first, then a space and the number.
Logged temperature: °C 64
